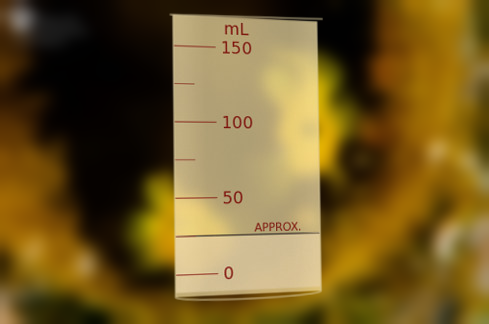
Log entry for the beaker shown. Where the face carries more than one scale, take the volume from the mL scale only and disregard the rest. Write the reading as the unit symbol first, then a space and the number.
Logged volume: mL 25
